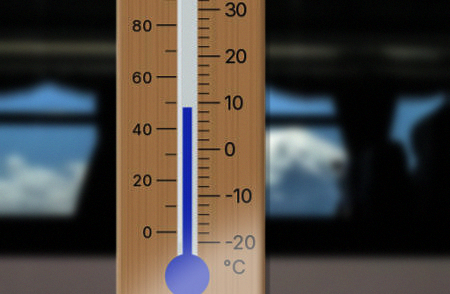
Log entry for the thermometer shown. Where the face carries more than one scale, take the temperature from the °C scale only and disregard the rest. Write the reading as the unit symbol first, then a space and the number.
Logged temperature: °C 9
